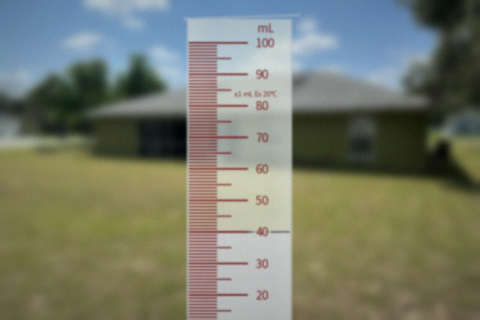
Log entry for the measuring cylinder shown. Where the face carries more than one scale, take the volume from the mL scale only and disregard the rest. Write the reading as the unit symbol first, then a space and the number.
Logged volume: mL 40
